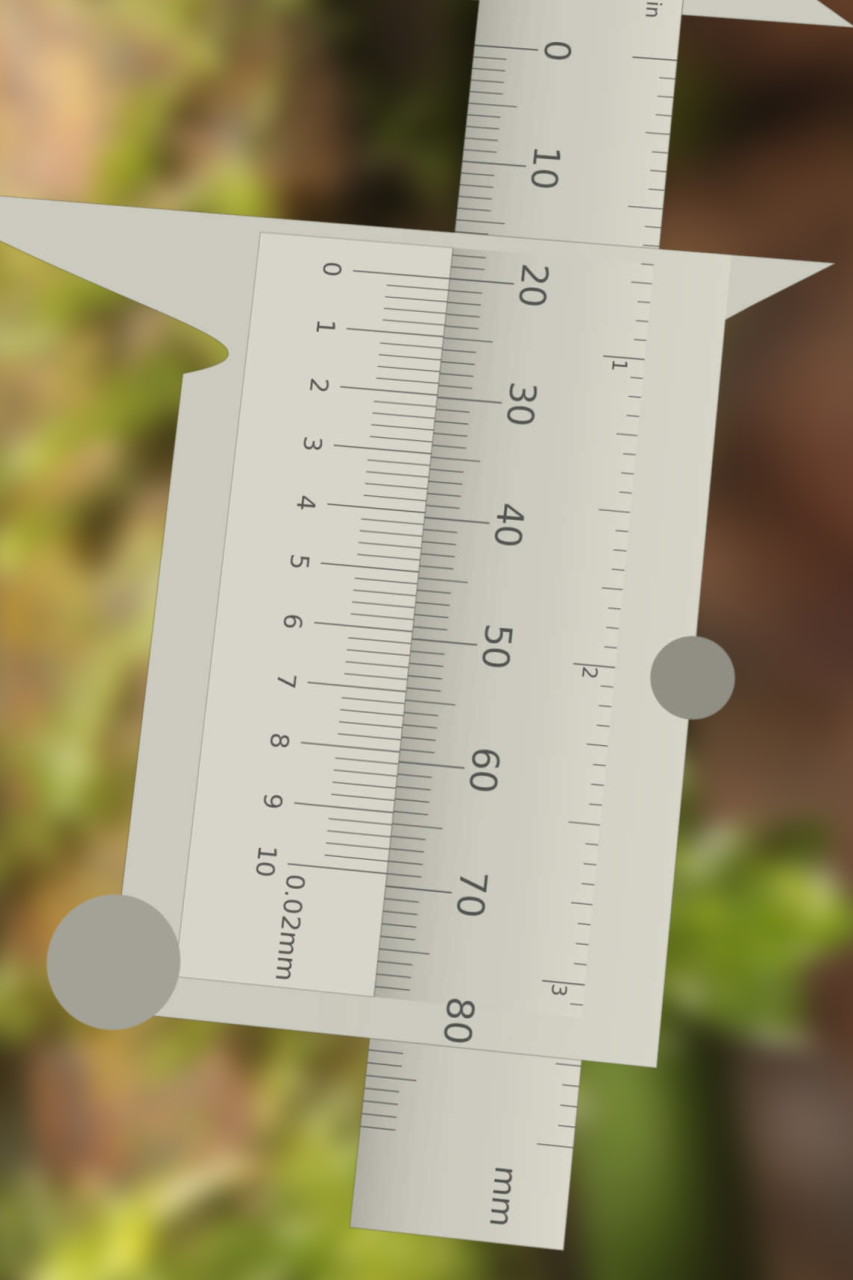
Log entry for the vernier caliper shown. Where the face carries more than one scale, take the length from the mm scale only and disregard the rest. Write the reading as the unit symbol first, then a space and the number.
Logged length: mm 20.0
